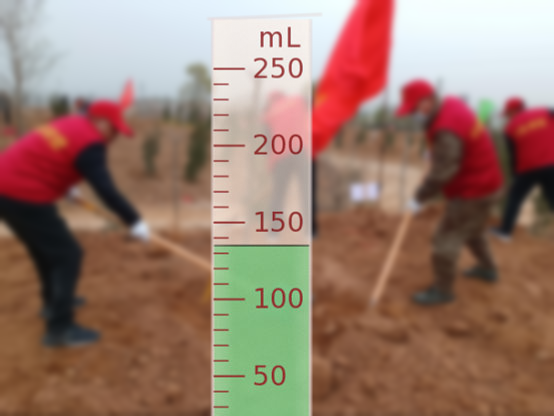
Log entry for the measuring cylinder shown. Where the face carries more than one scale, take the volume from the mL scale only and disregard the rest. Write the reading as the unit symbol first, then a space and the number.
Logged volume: mL 135
